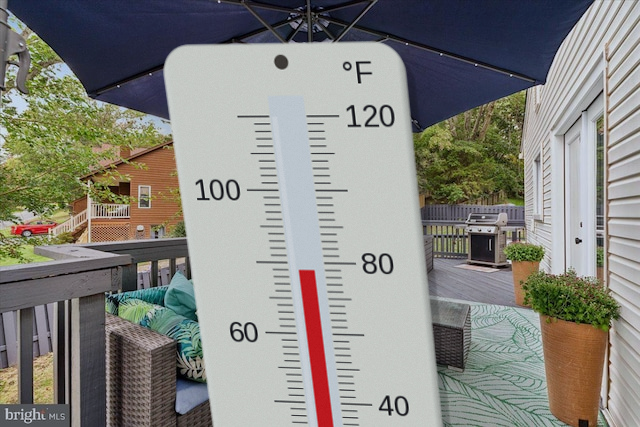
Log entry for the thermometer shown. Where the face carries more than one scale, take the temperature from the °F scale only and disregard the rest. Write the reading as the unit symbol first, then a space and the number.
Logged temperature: °F 78
